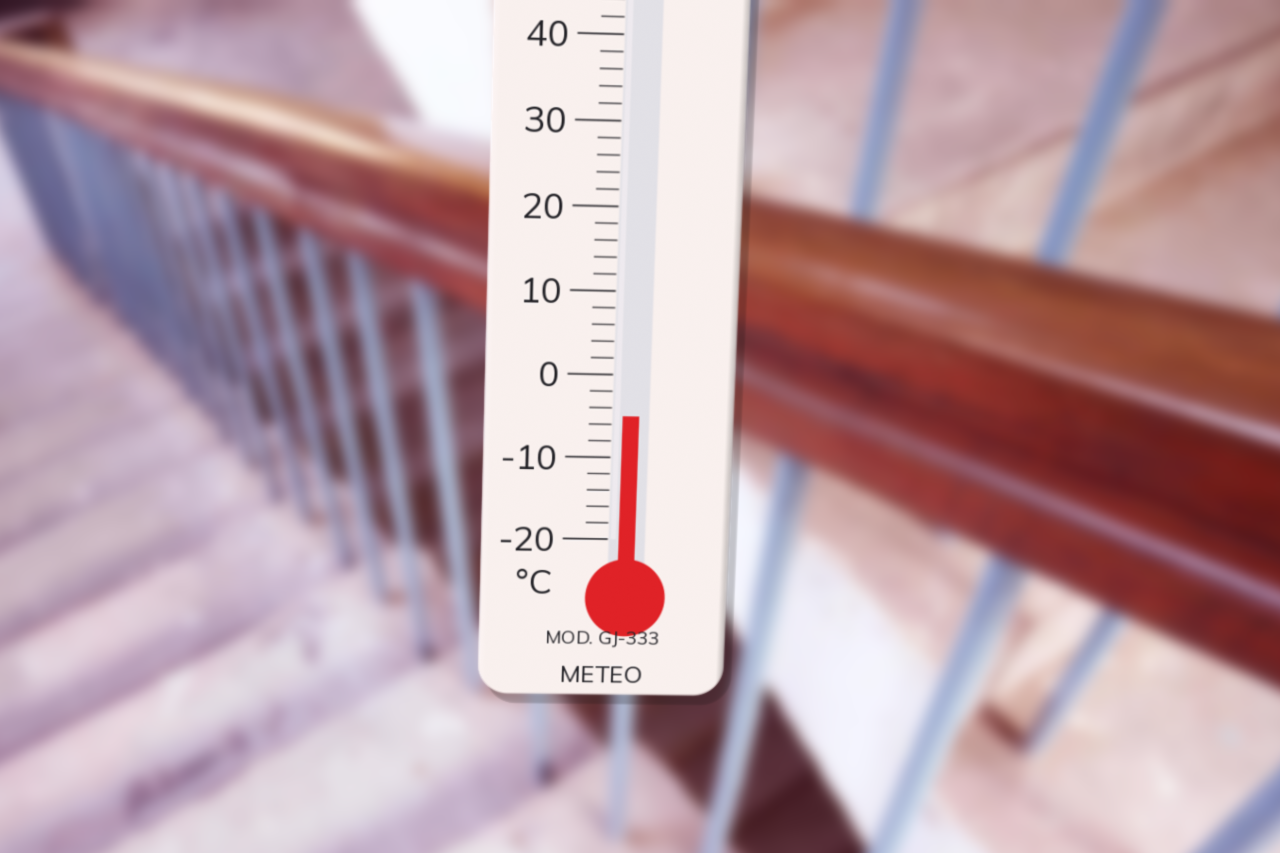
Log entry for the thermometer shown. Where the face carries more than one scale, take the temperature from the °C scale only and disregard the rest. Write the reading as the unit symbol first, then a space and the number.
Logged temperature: °C -5
